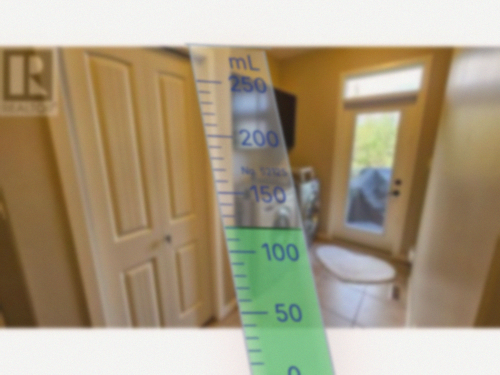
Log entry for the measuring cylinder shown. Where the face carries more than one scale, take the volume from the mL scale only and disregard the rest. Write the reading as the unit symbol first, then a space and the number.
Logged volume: mL 120
